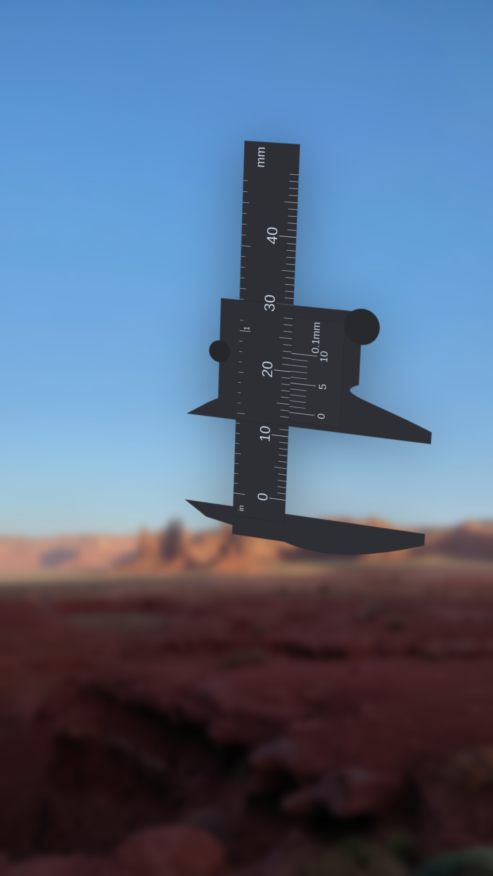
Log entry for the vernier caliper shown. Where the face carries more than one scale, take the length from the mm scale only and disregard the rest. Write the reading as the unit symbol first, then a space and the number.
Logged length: mm 13.8
